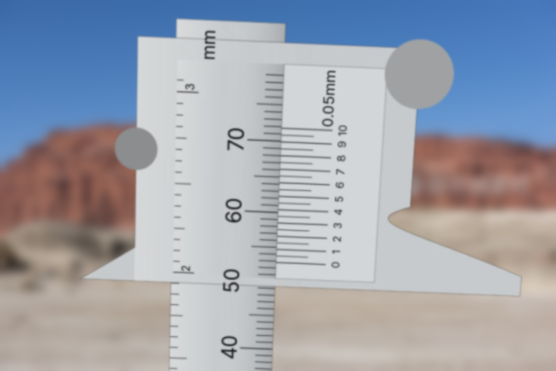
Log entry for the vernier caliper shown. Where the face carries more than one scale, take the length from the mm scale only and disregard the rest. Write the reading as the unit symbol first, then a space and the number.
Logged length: mm 52.8
